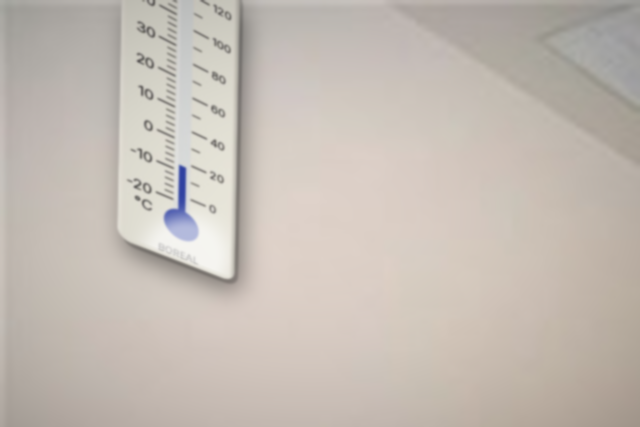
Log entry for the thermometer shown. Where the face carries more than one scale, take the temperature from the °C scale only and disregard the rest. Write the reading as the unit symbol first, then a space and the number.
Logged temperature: °C -8
